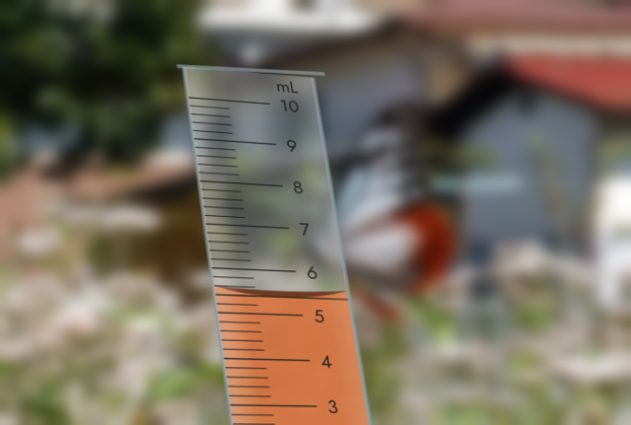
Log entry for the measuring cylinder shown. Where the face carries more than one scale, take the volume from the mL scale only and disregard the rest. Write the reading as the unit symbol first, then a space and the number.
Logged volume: mL 5.4
